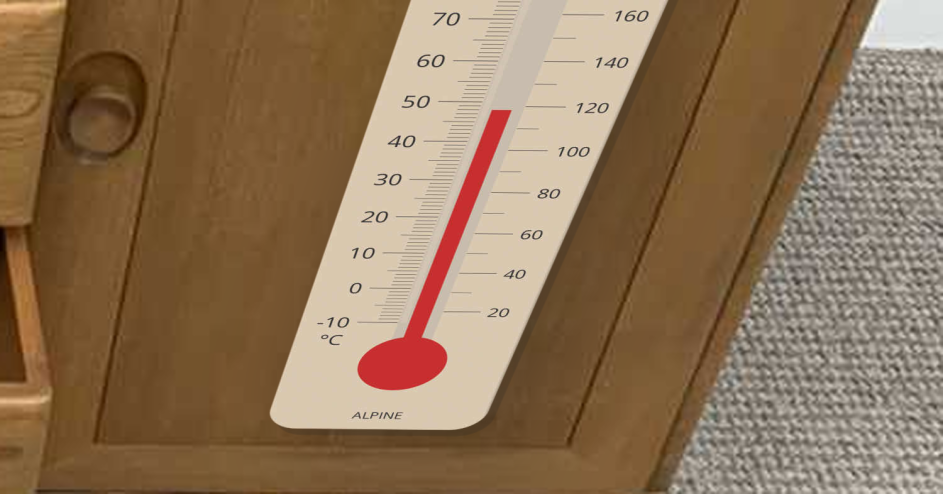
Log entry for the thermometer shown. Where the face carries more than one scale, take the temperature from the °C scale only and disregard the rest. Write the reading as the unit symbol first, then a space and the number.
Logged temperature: °C 48
